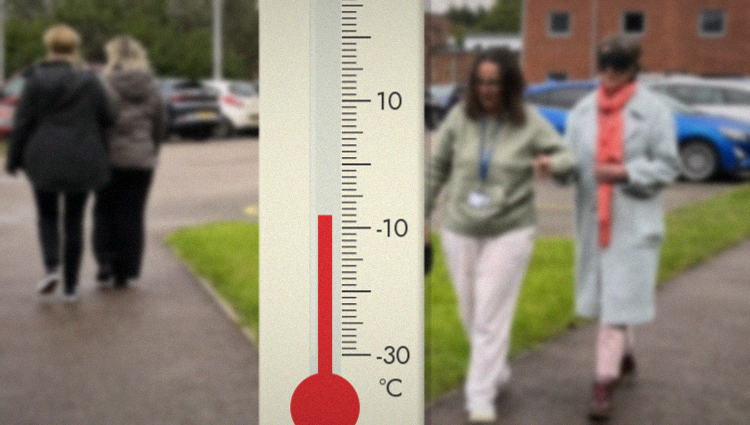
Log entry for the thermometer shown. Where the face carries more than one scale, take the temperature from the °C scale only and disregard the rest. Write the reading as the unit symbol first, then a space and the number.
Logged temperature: °C -8
